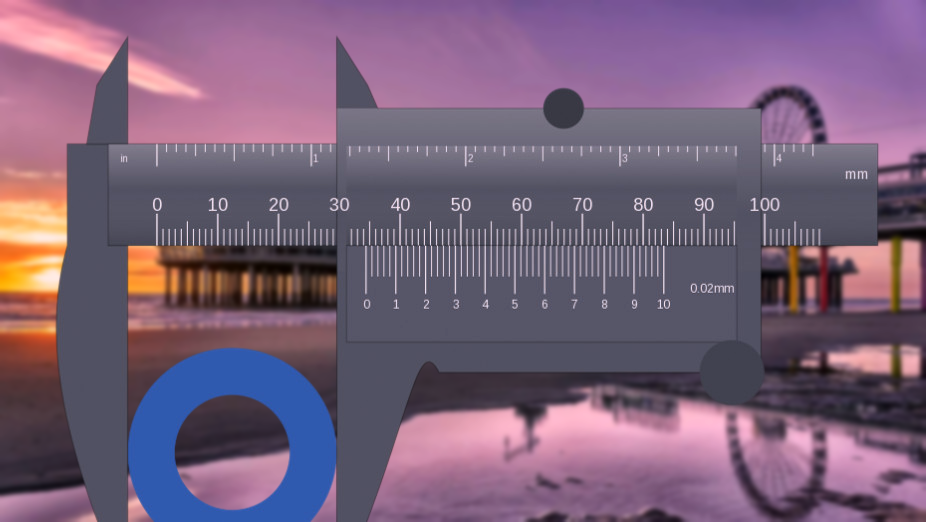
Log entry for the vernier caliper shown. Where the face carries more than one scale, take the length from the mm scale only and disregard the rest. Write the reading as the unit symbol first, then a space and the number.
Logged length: mm 34.4
